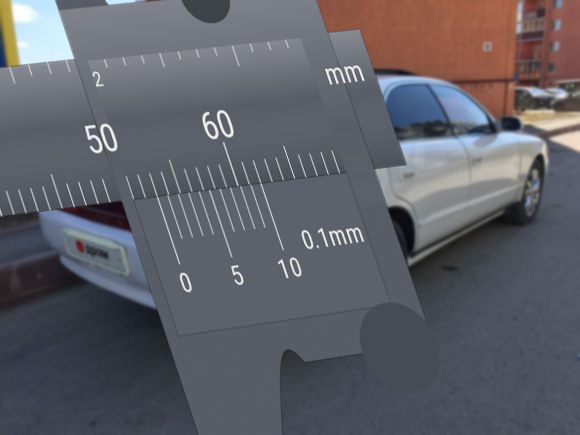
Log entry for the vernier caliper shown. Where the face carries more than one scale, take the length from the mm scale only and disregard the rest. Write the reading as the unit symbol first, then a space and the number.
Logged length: mm 53.0
